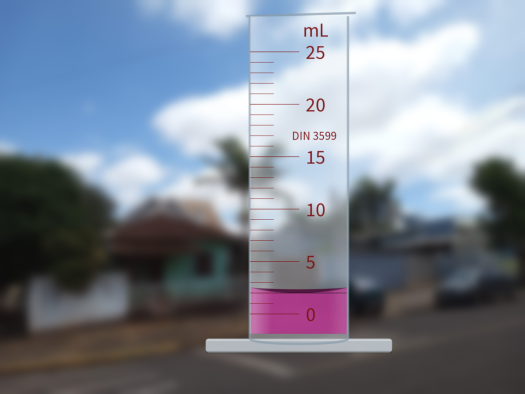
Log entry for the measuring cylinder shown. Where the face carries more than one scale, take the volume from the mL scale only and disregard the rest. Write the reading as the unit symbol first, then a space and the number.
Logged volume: mL 2
